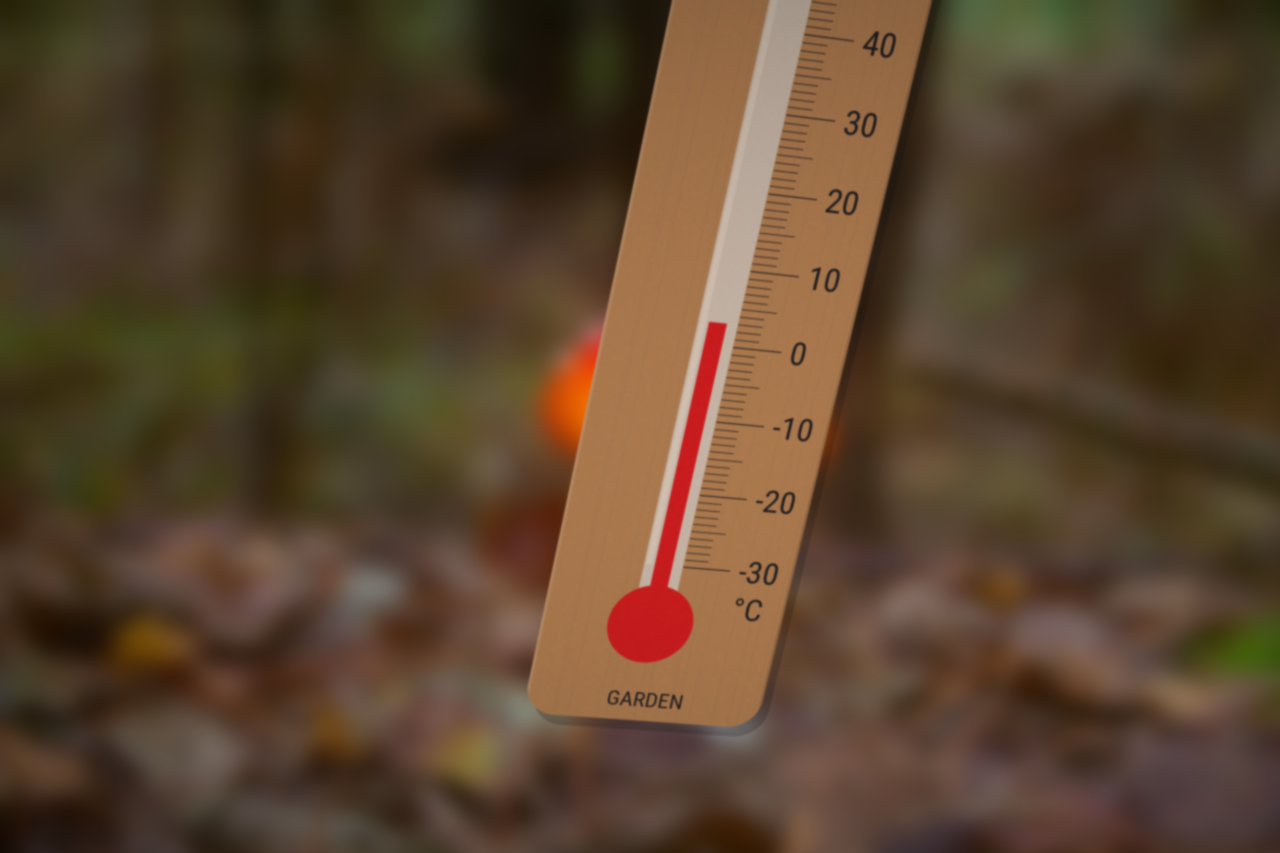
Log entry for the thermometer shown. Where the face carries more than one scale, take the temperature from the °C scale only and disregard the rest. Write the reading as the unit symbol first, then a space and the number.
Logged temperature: °C 3
